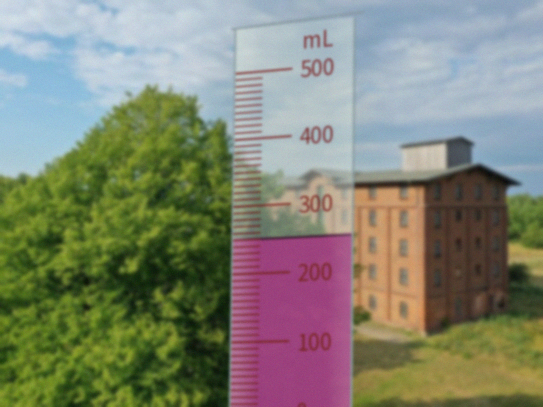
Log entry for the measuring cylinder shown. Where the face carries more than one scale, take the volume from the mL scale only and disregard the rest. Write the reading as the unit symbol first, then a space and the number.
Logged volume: mL 250
